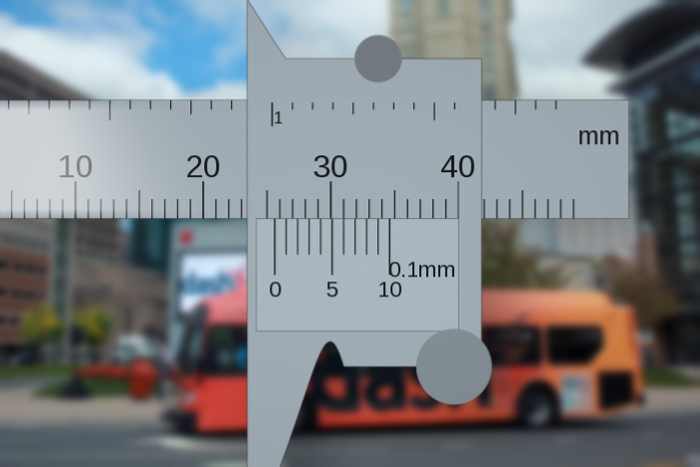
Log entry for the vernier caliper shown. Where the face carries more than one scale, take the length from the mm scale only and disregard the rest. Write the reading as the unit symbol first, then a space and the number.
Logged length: mm 25.6
